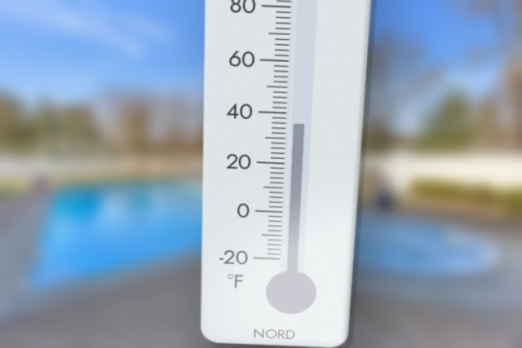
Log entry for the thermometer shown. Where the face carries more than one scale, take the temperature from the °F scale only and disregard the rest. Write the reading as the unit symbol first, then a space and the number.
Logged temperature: °F 36
